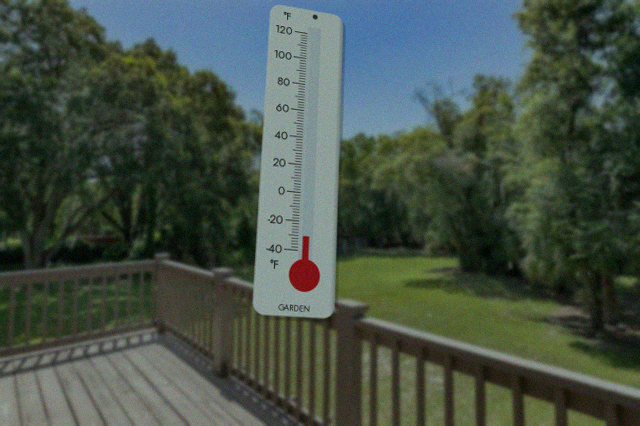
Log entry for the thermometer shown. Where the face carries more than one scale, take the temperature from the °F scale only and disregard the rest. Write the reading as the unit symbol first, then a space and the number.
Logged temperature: °F -30
